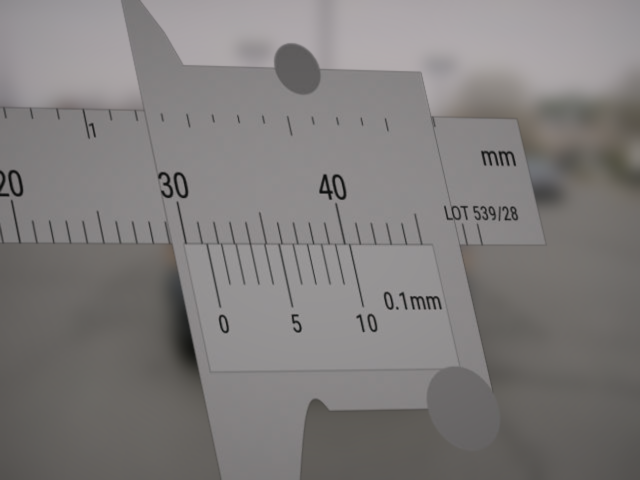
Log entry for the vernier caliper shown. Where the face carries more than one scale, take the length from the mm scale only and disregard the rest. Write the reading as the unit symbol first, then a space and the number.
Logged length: mm 31.3
